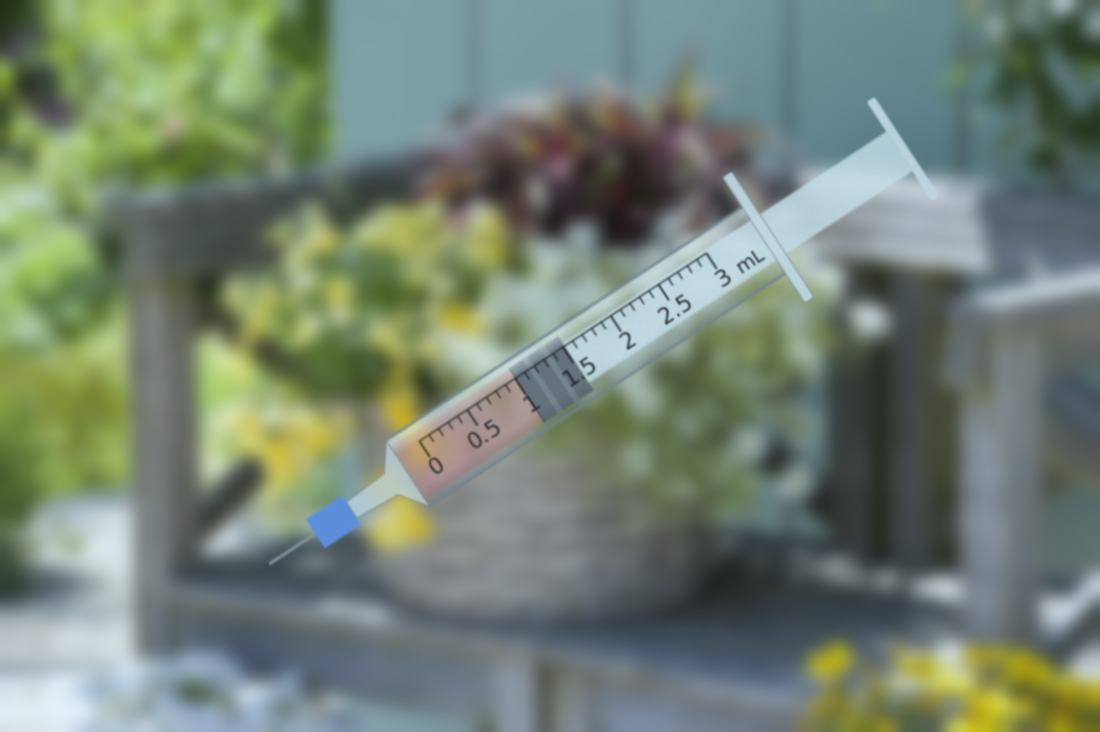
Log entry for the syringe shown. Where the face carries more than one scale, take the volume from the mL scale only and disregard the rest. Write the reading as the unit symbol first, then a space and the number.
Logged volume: mL 1
